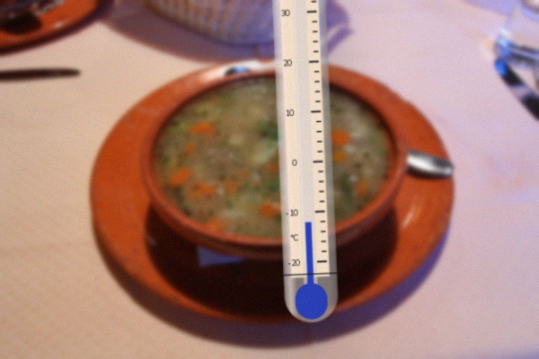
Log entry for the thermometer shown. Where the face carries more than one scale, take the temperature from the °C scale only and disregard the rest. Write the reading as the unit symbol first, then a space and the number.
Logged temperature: °C -12
